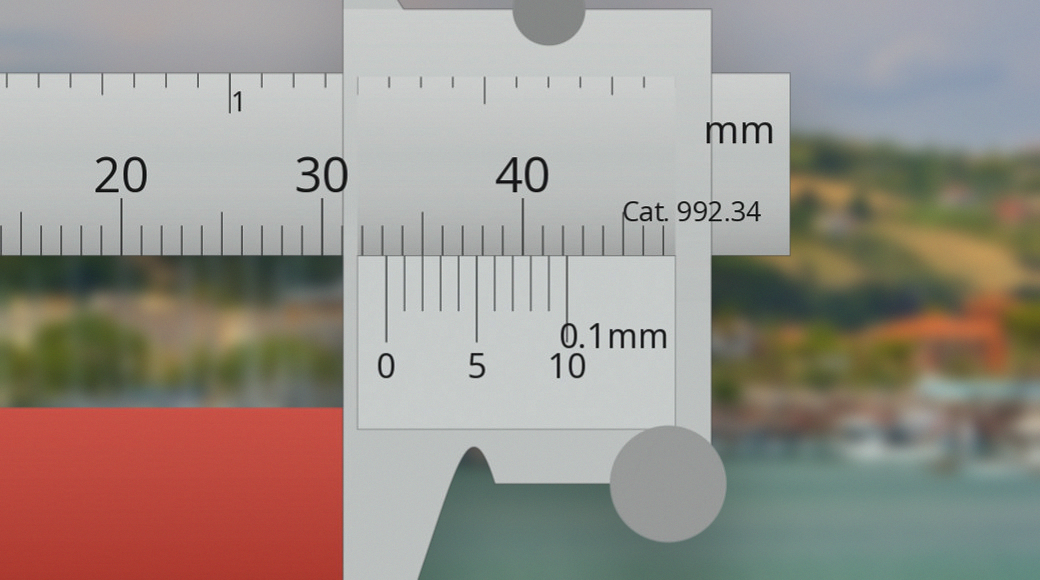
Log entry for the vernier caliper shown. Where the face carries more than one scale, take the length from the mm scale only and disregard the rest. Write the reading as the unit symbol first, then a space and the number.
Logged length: mm 33.2
